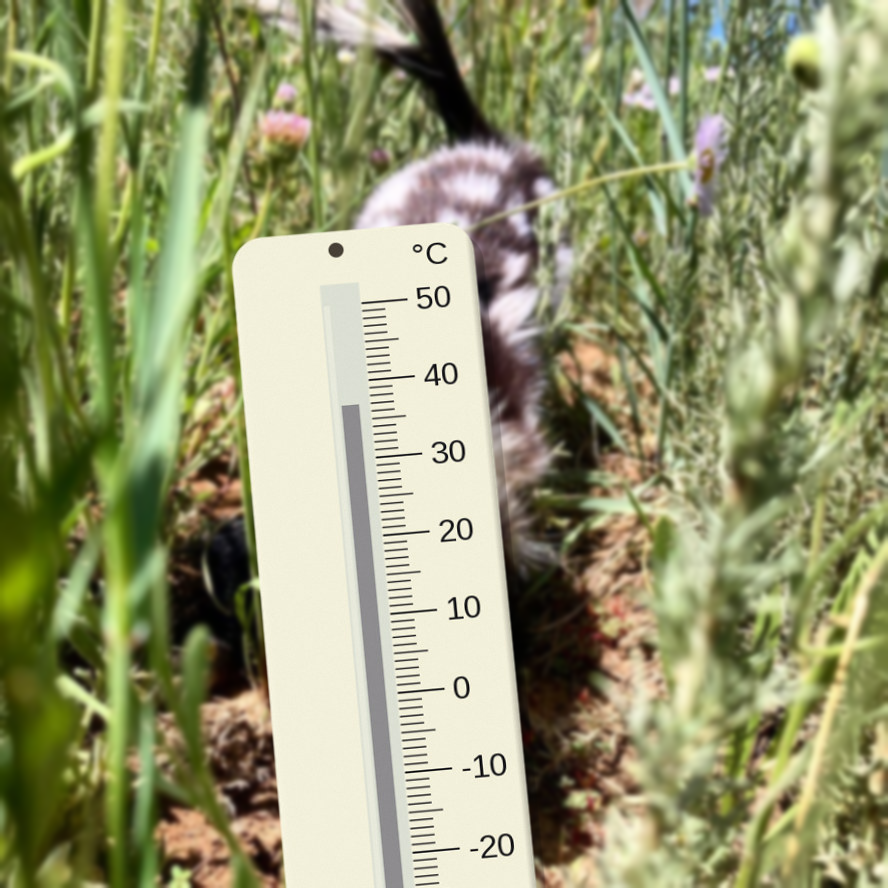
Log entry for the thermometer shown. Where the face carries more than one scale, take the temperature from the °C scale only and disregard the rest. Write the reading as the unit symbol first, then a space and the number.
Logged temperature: °C 37
